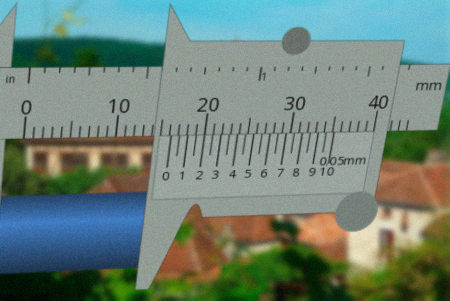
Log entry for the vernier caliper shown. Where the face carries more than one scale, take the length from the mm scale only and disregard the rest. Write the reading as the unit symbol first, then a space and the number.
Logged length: mm 16.2
